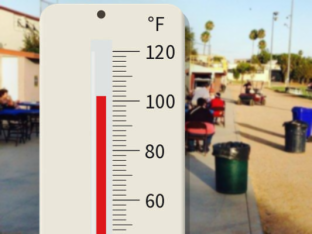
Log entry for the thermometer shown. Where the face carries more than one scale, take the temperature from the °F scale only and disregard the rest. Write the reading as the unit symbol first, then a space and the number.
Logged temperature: °F 102
